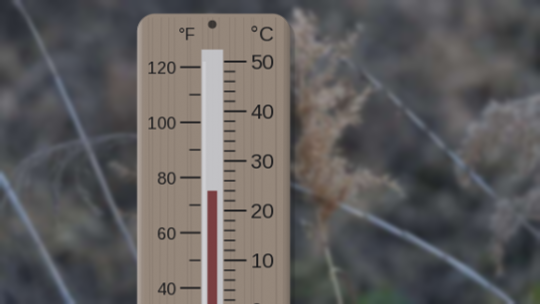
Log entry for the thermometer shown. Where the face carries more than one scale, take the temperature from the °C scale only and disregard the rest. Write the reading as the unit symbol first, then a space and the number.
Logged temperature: °C 24
